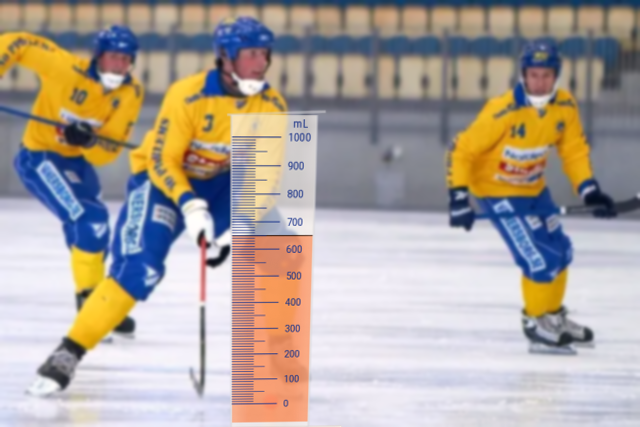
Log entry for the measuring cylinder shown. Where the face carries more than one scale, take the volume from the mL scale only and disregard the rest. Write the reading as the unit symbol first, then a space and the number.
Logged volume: mL 650
